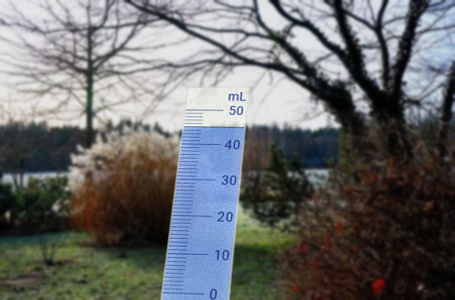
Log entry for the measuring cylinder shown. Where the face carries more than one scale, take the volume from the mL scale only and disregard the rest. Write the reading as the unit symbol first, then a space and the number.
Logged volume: mL 45
